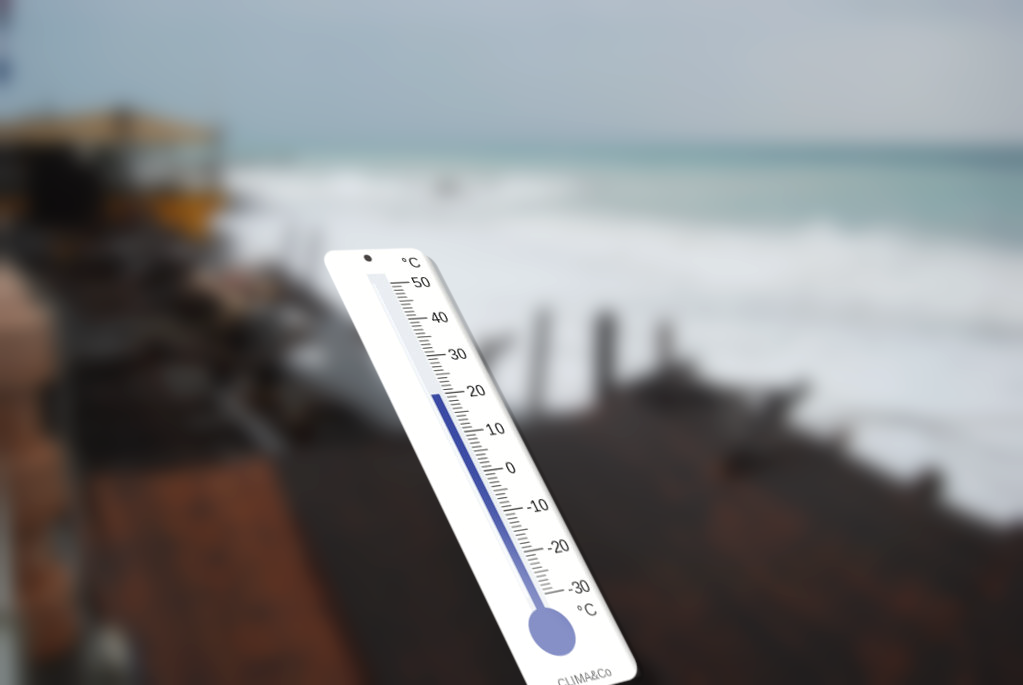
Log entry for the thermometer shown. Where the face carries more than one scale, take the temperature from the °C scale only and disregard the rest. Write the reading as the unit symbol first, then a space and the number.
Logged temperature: °C 20
